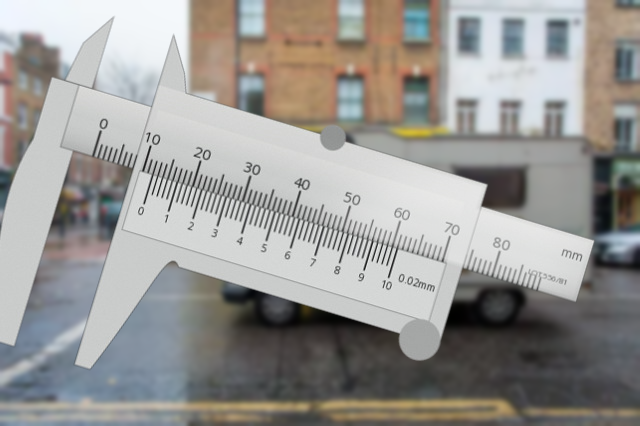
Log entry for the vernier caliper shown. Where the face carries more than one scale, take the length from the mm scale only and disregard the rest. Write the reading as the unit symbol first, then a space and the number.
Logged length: mm 12.0
